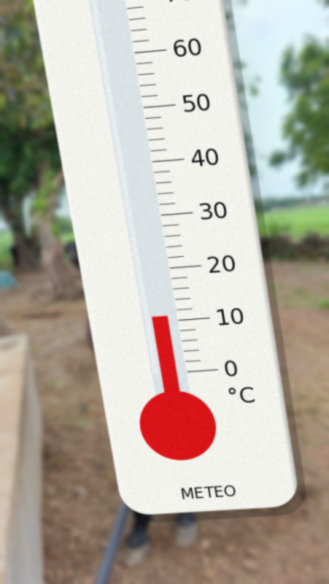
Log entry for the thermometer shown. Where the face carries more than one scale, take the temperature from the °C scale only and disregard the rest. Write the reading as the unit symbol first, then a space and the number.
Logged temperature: °C 11
